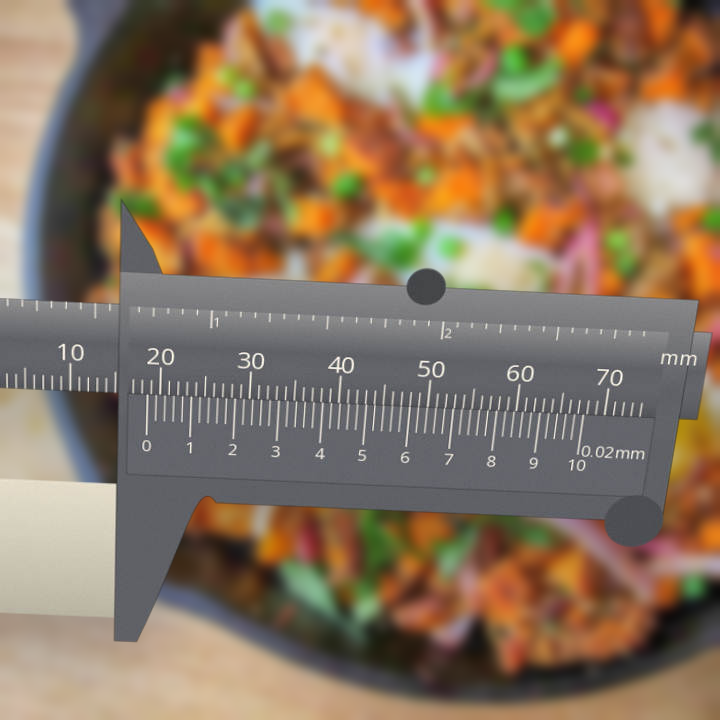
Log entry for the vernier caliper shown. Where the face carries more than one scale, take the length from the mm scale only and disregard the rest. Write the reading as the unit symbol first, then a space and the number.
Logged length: mm 18.6
